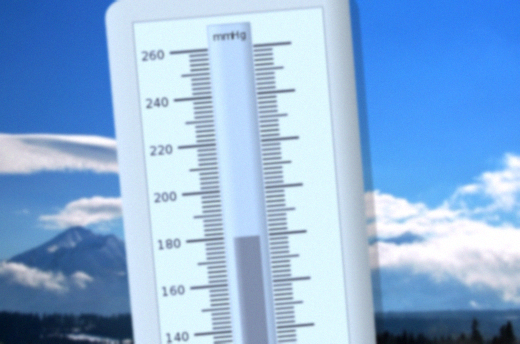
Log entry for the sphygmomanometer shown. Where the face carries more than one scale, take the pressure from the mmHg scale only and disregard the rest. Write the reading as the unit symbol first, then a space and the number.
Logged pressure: mmHg 180
